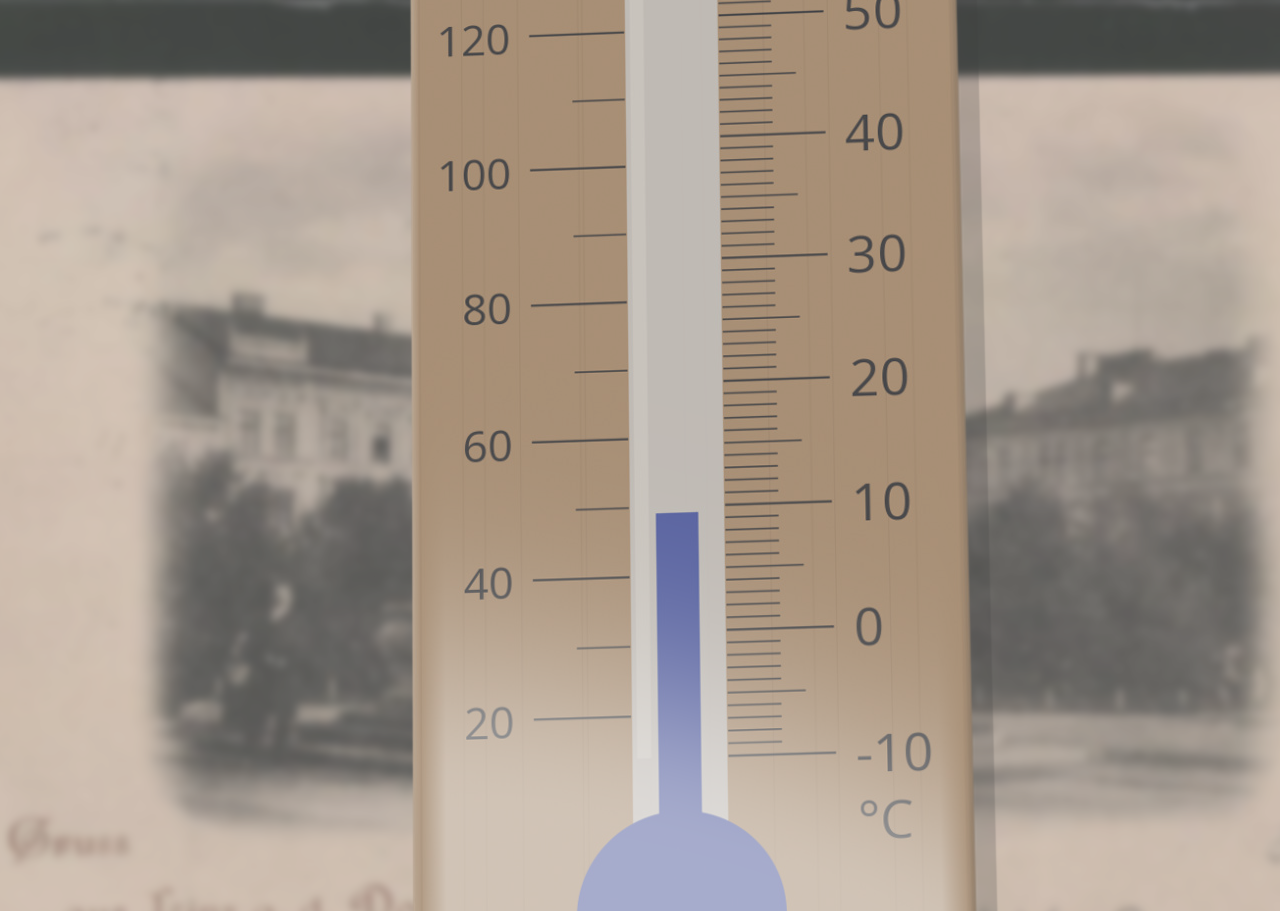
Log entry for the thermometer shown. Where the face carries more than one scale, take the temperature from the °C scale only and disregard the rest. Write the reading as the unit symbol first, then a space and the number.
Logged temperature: °C 9.5
